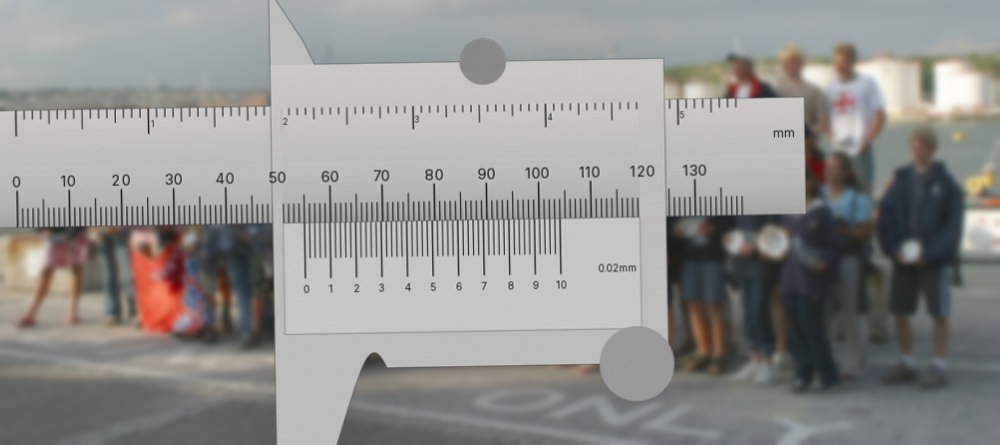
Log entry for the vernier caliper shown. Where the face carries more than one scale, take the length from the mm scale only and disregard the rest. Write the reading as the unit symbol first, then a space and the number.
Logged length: mm 55.0
